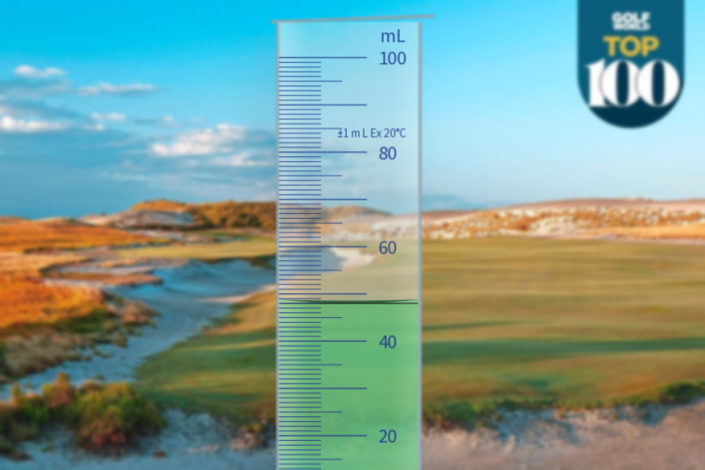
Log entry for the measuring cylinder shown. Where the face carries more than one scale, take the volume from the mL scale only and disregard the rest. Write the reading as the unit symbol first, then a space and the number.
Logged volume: mL 48
